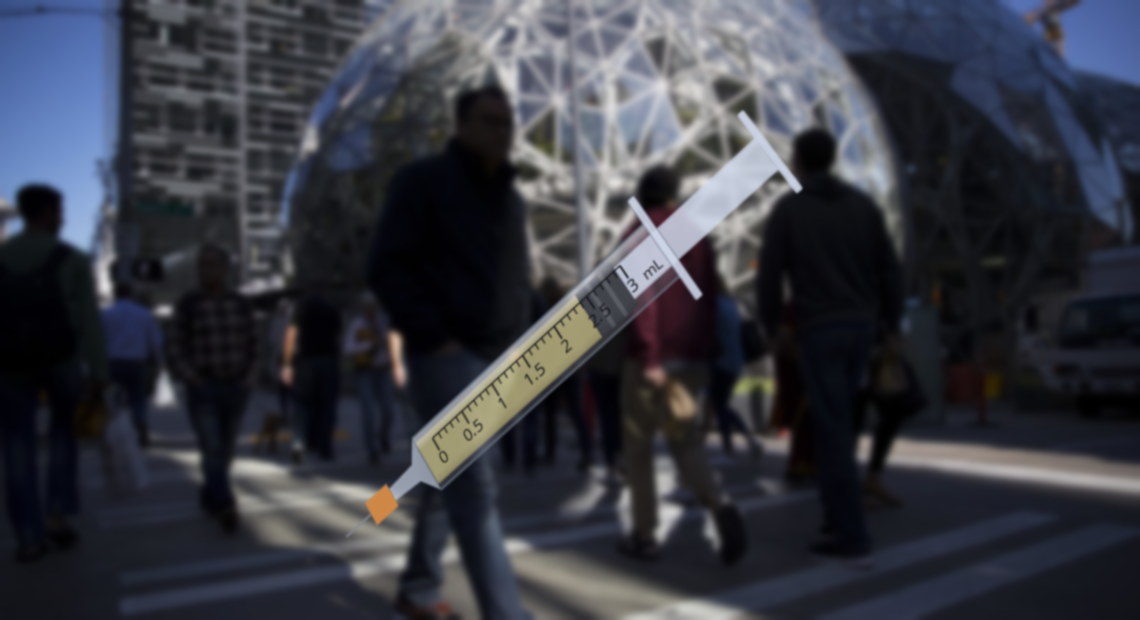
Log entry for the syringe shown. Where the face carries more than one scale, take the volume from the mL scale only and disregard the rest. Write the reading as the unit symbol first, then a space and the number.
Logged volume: mL 2.4
